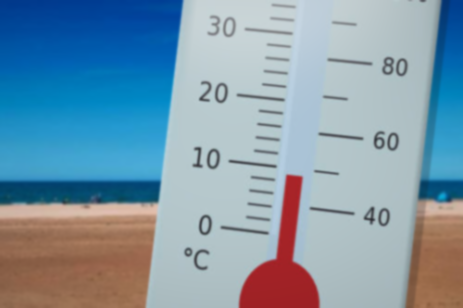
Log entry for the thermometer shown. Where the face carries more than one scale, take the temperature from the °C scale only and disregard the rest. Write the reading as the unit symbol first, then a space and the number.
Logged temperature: °C 9
